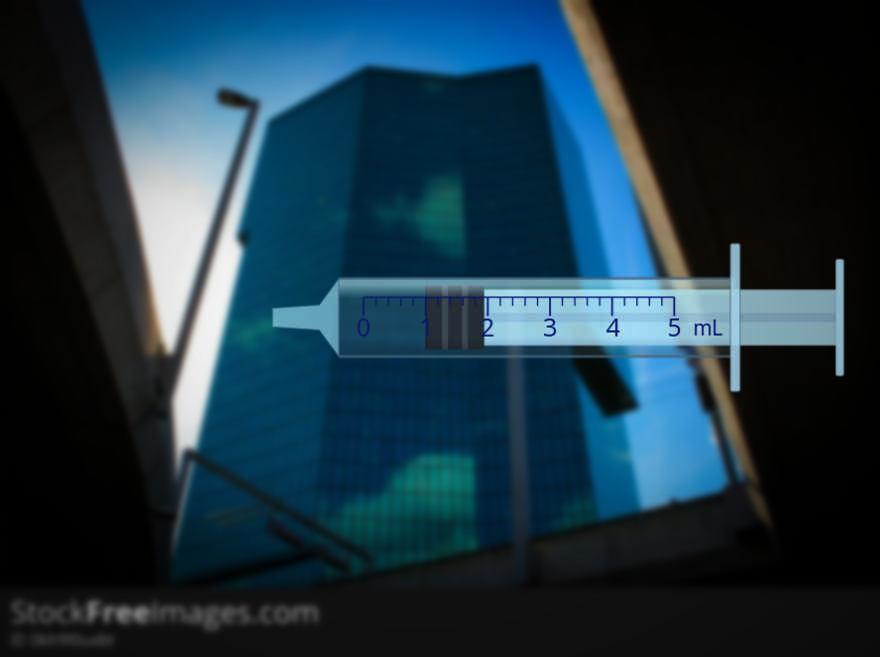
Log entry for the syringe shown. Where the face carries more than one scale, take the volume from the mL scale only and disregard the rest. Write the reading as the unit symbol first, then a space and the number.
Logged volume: mL 1
